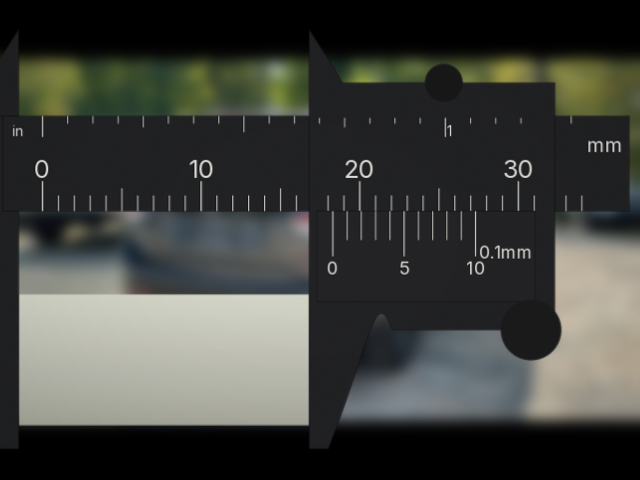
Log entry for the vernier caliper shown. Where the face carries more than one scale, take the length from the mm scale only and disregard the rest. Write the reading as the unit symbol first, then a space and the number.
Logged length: mm 18.3
